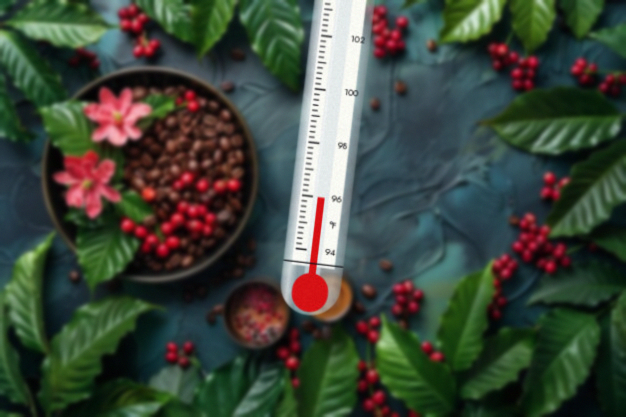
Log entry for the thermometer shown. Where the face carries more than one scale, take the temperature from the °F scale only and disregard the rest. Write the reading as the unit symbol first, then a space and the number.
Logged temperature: °F 96
